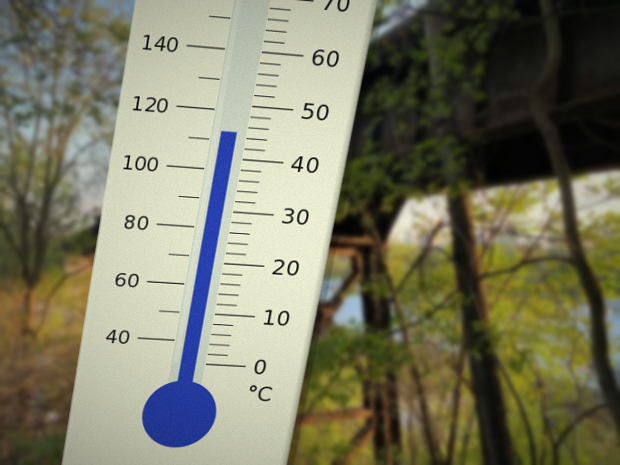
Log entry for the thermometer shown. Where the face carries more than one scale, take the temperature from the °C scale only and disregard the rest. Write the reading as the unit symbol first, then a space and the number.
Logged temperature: °C 45
